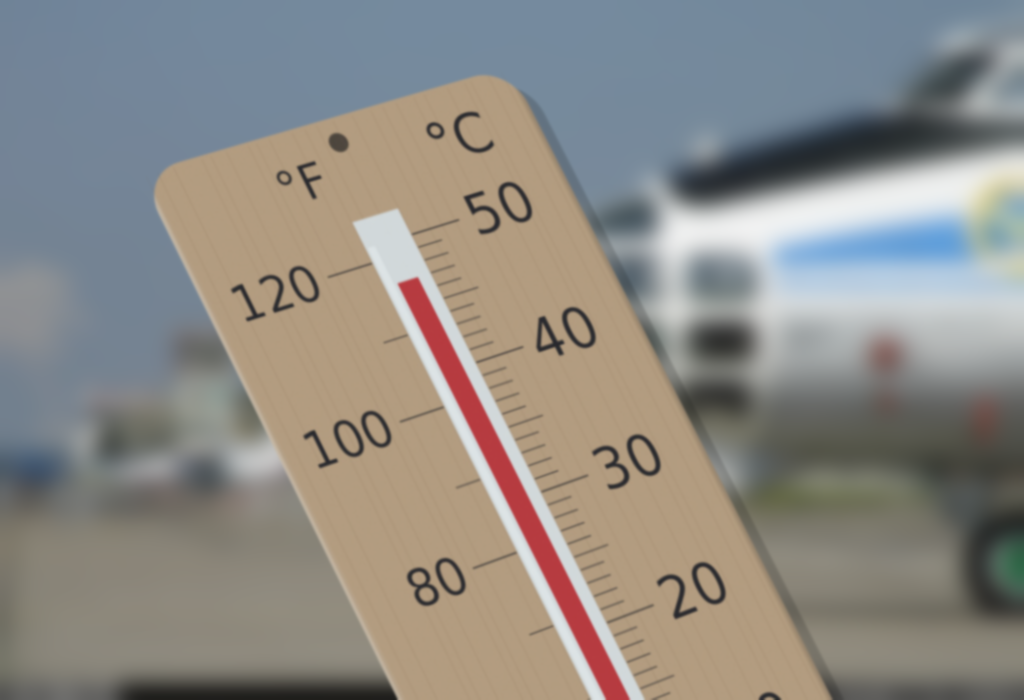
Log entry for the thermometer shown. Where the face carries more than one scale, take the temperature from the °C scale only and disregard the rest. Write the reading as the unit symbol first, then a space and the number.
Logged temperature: °C 47
